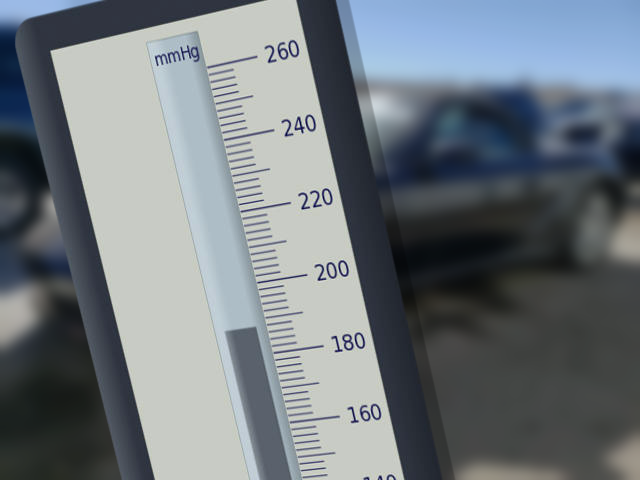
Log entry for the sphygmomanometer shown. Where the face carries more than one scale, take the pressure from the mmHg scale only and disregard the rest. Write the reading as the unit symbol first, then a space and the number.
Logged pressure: mmHg 188
